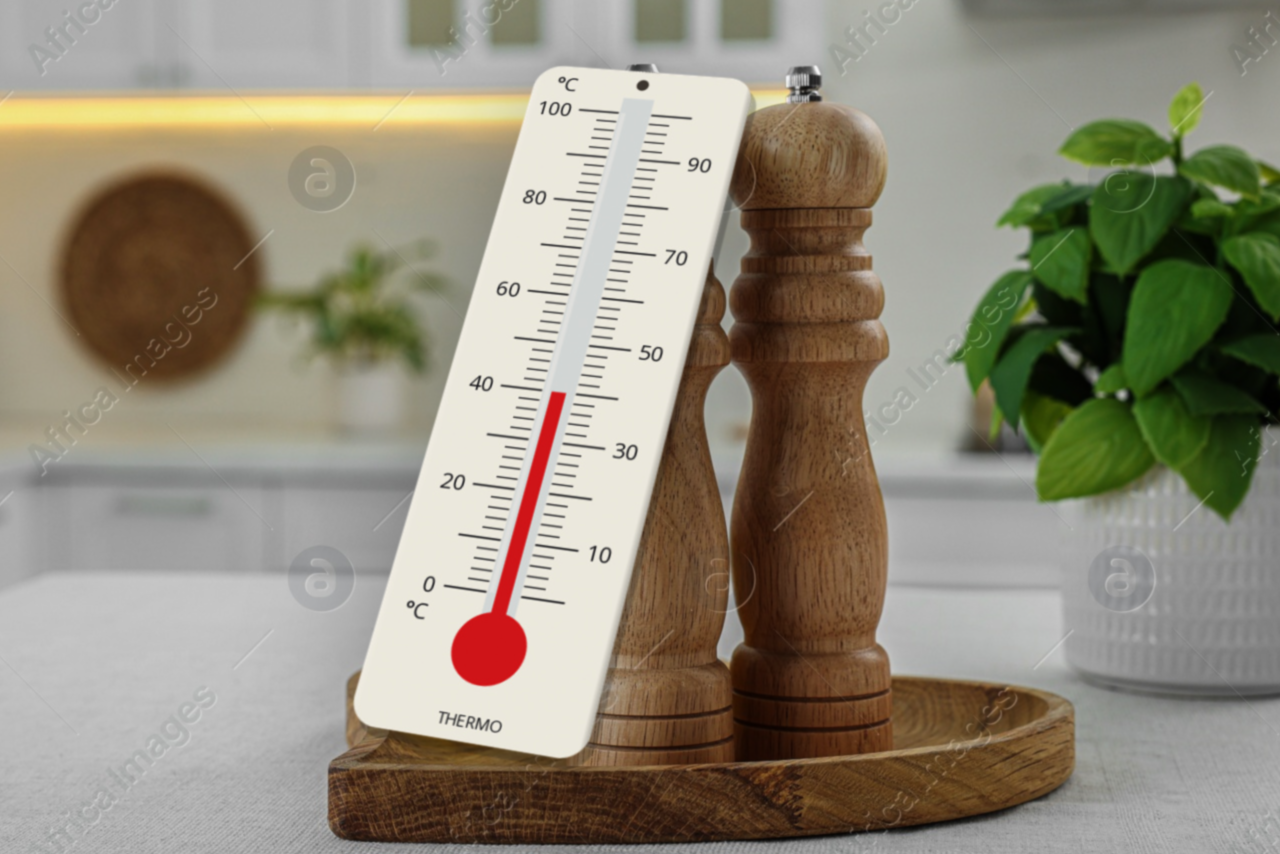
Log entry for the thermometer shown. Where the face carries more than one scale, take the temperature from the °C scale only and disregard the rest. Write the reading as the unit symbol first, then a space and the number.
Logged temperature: °C 40
